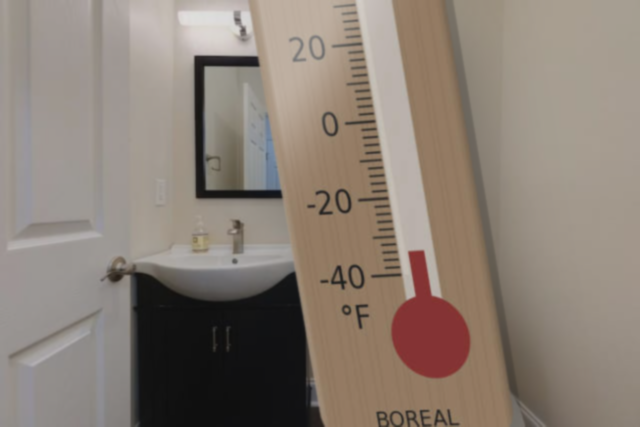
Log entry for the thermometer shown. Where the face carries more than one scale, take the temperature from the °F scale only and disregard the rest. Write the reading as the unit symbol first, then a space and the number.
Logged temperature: °F -34
